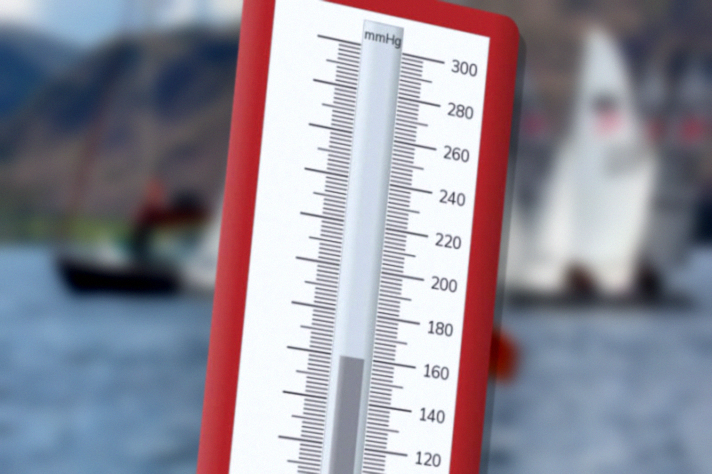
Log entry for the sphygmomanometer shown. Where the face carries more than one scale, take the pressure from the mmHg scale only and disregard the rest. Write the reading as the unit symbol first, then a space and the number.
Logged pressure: mmHg 160
